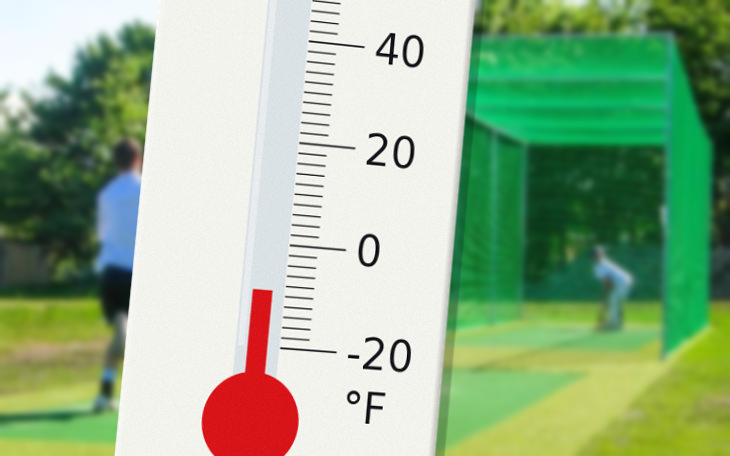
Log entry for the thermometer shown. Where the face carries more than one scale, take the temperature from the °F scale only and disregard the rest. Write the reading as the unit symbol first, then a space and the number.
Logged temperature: °F -9
